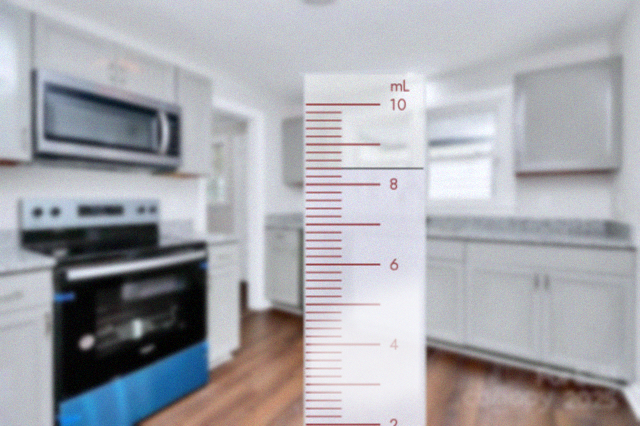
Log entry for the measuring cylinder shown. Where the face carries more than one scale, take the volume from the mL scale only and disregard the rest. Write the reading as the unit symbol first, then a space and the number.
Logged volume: mL 8.4
